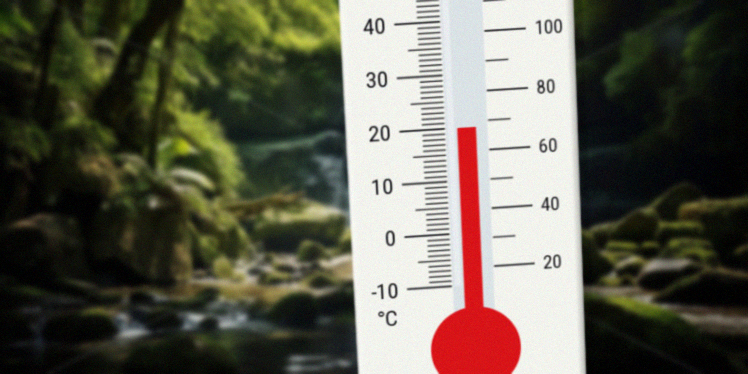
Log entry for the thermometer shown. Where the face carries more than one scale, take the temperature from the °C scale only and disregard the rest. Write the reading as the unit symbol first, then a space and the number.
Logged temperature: °C 20
